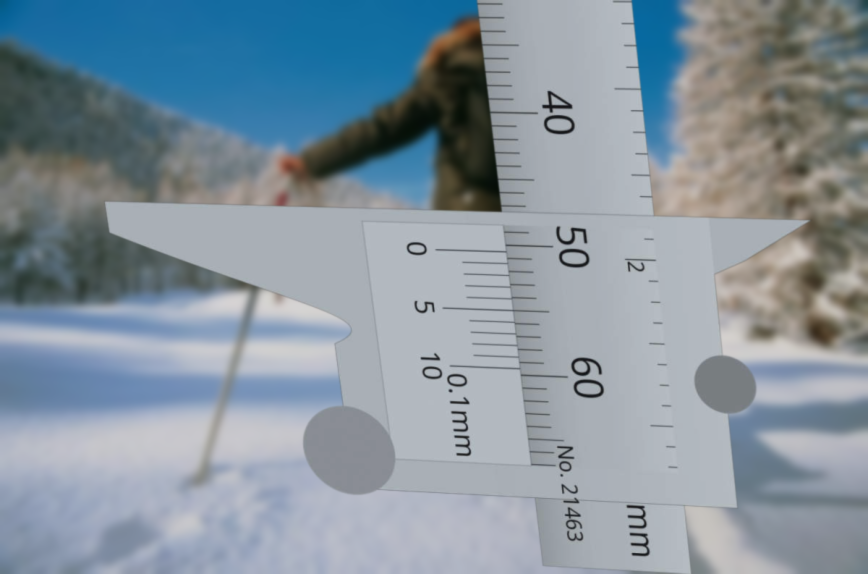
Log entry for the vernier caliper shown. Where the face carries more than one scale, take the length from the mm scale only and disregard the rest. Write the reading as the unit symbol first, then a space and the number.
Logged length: mm 50.5
